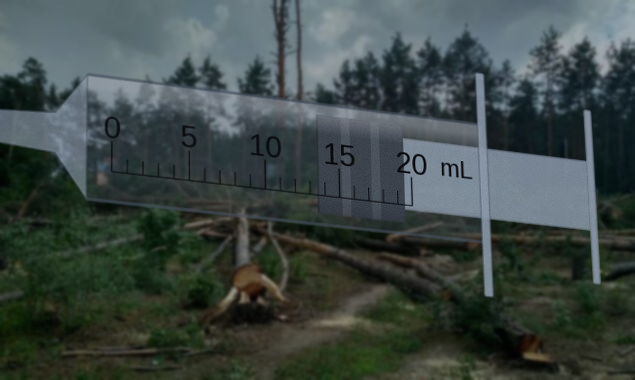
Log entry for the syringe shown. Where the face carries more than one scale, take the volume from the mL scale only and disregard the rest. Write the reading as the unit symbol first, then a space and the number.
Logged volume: mL 13.5
